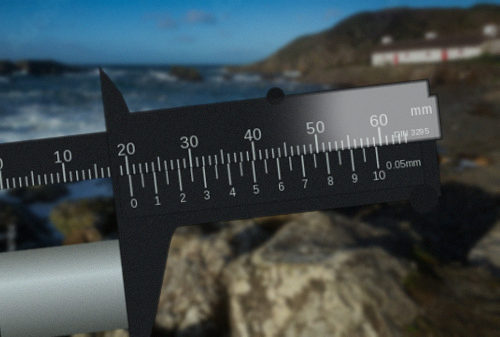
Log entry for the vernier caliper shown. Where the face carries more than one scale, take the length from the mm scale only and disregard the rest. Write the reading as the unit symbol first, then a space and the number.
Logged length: mm 20.2
